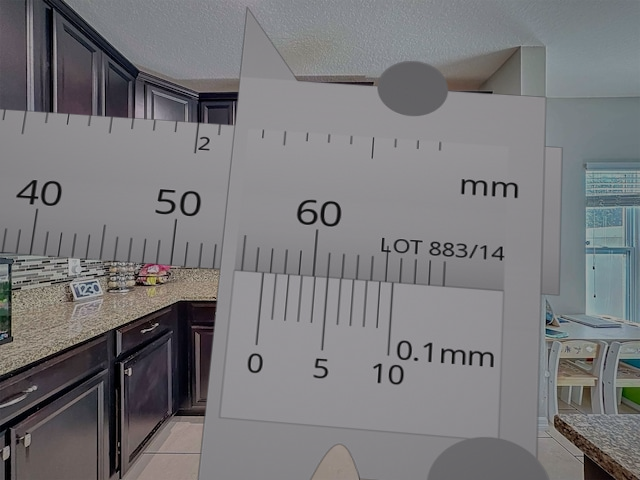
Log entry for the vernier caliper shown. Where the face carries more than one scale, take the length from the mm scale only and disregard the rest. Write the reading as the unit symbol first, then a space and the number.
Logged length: mm 56.5
